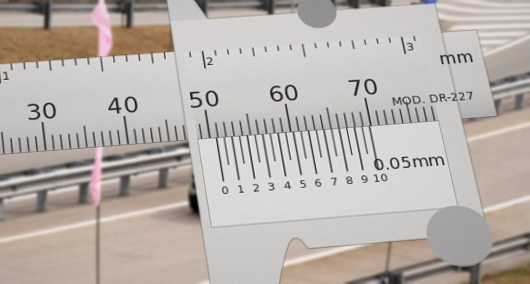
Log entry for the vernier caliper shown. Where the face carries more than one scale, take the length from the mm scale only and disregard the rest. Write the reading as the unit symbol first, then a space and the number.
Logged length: mm 50.8
